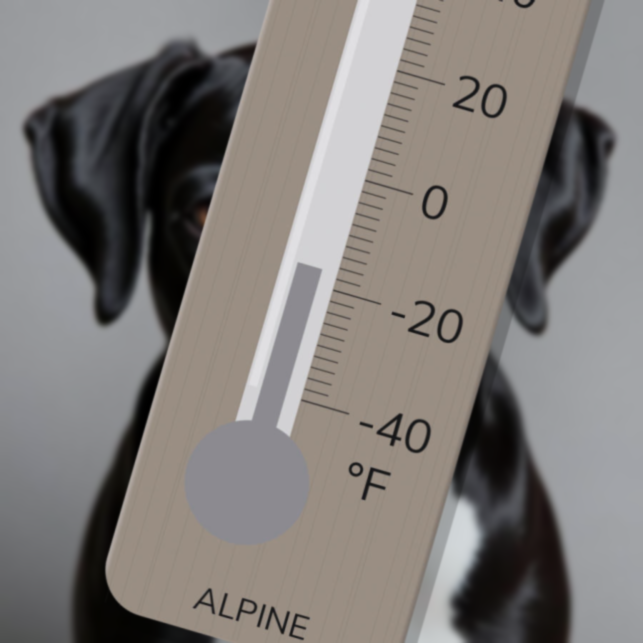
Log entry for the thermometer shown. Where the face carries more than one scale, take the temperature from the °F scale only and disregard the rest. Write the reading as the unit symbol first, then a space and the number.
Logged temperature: °F -17
